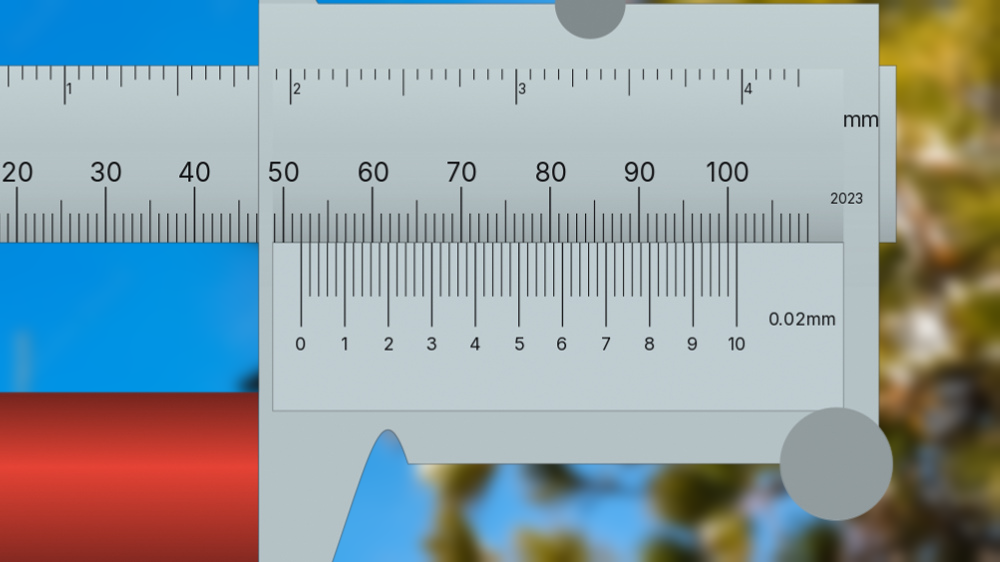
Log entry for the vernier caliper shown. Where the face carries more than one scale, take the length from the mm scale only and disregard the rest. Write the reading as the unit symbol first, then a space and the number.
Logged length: mm 52.0
